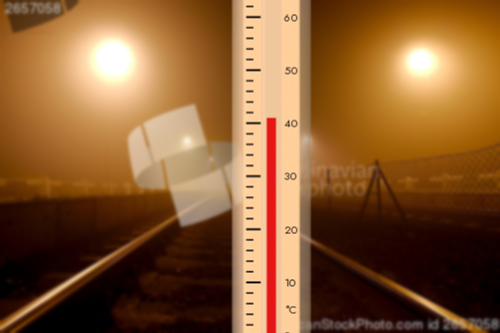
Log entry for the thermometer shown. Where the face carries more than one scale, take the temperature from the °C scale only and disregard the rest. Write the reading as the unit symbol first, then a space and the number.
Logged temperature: °C 41
